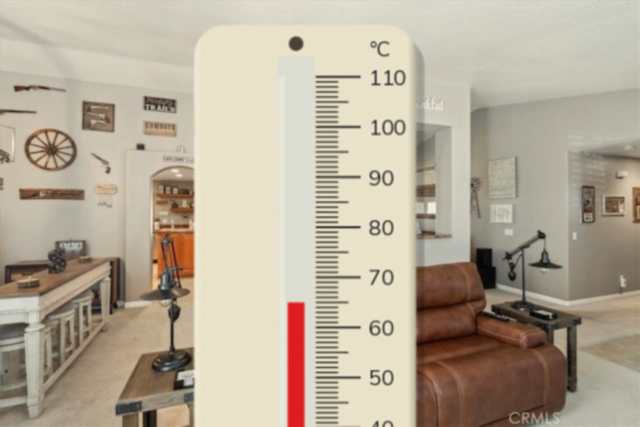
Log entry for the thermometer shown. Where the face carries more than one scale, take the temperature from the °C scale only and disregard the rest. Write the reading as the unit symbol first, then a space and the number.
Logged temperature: °C 65
